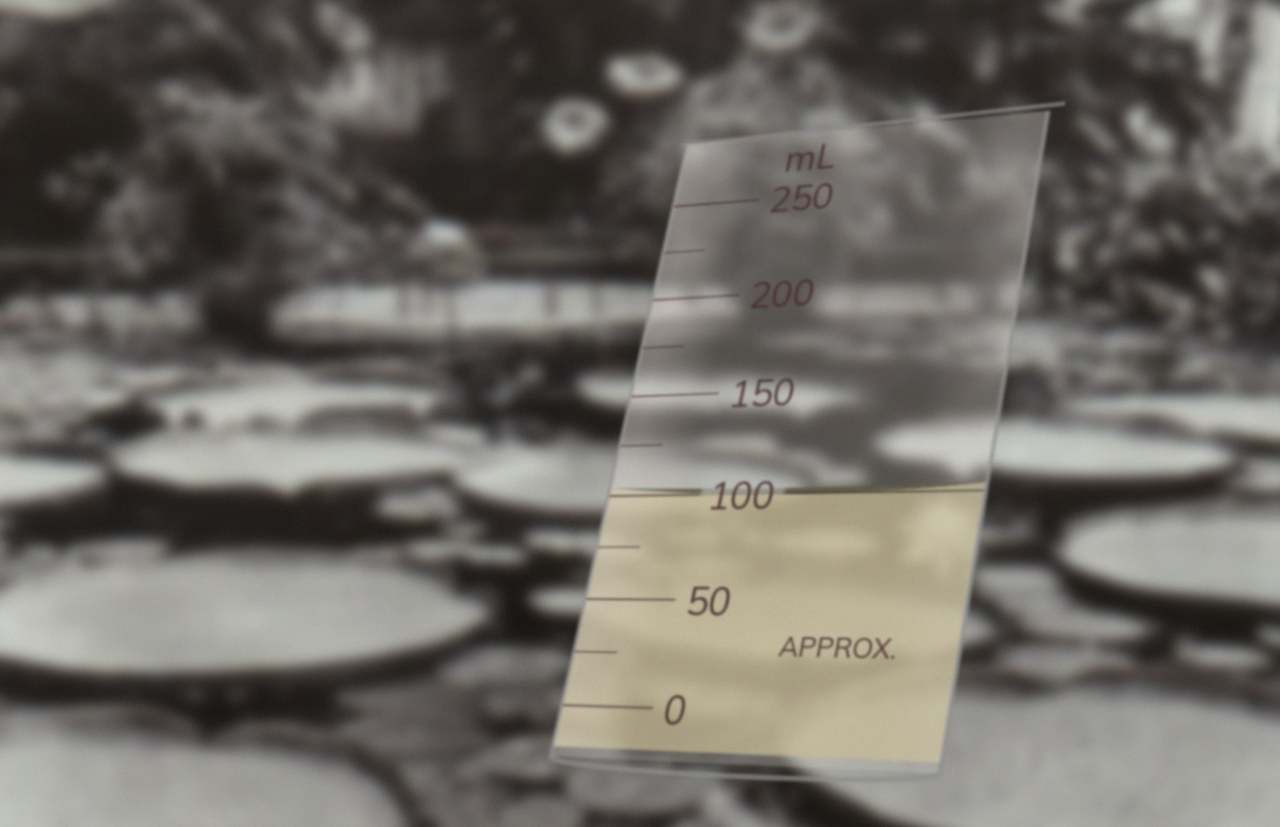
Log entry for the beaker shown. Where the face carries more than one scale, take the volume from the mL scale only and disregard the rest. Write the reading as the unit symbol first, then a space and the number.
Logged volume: mL 100
